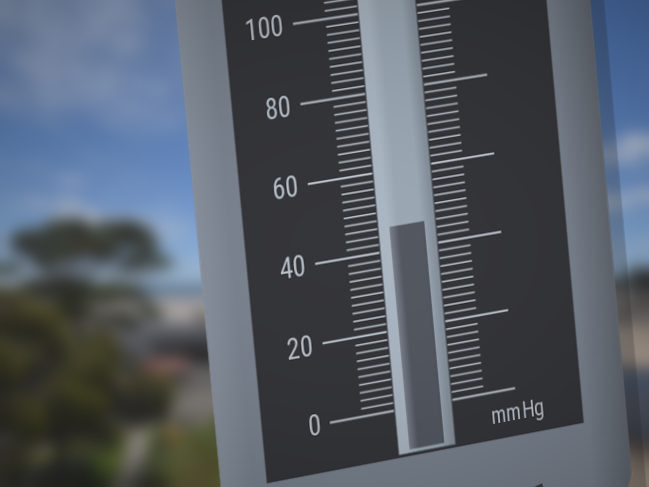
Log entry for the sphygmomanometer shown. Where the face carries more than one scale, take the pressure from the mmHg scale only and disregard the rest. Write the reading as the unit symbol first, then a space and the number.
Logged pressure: mmHg 46
